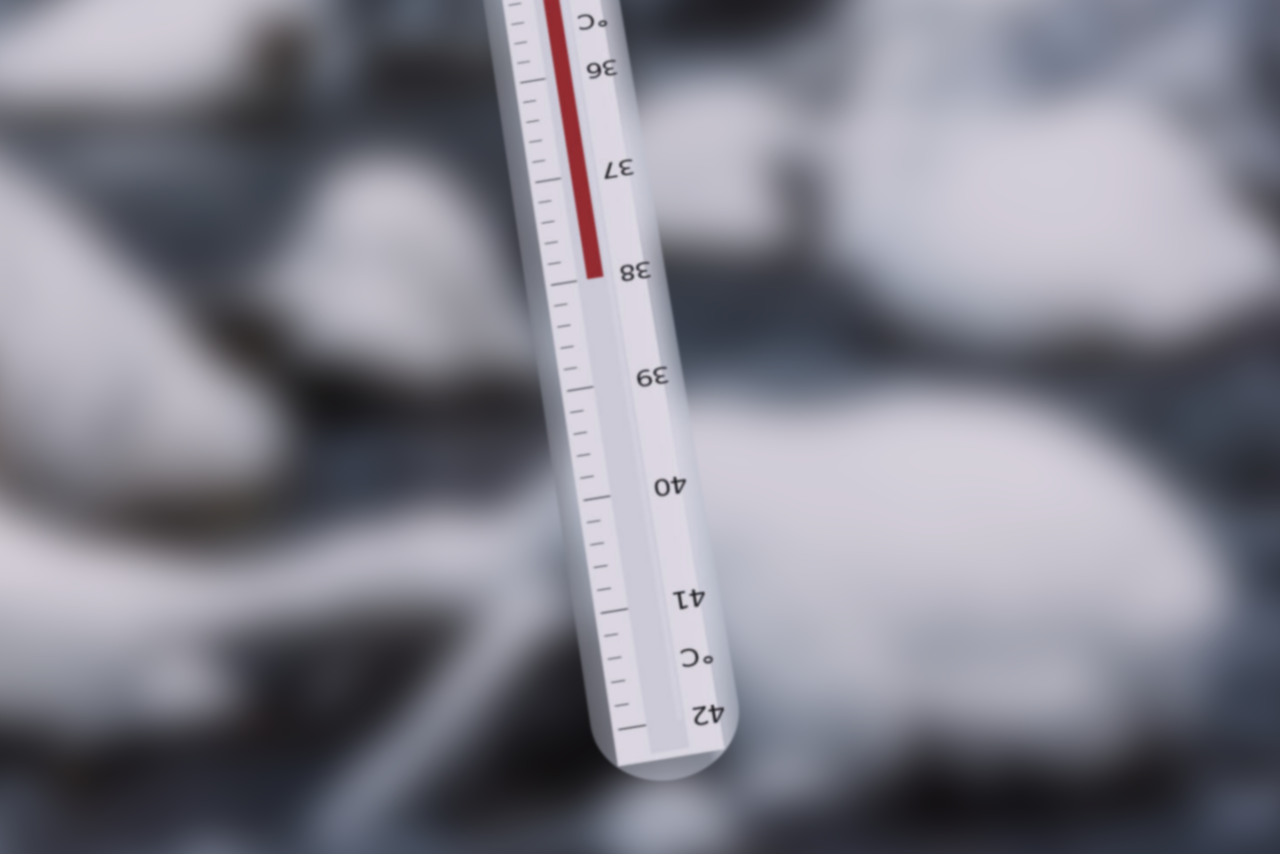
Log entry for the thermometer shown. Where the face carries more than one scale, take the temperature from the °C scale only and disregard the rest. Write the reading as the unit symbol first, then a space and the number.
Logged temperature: °C 38
